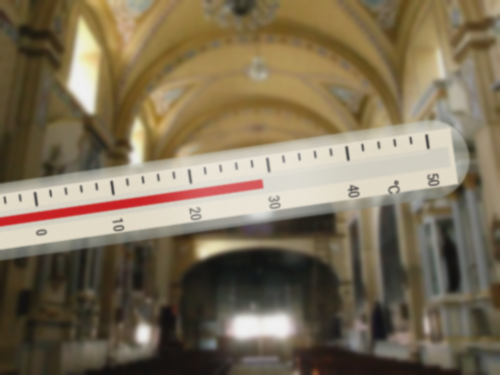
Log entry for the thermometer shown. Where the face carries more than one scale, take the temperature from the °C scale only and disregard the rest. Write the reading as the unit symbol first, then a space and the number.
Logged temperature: °C 29
